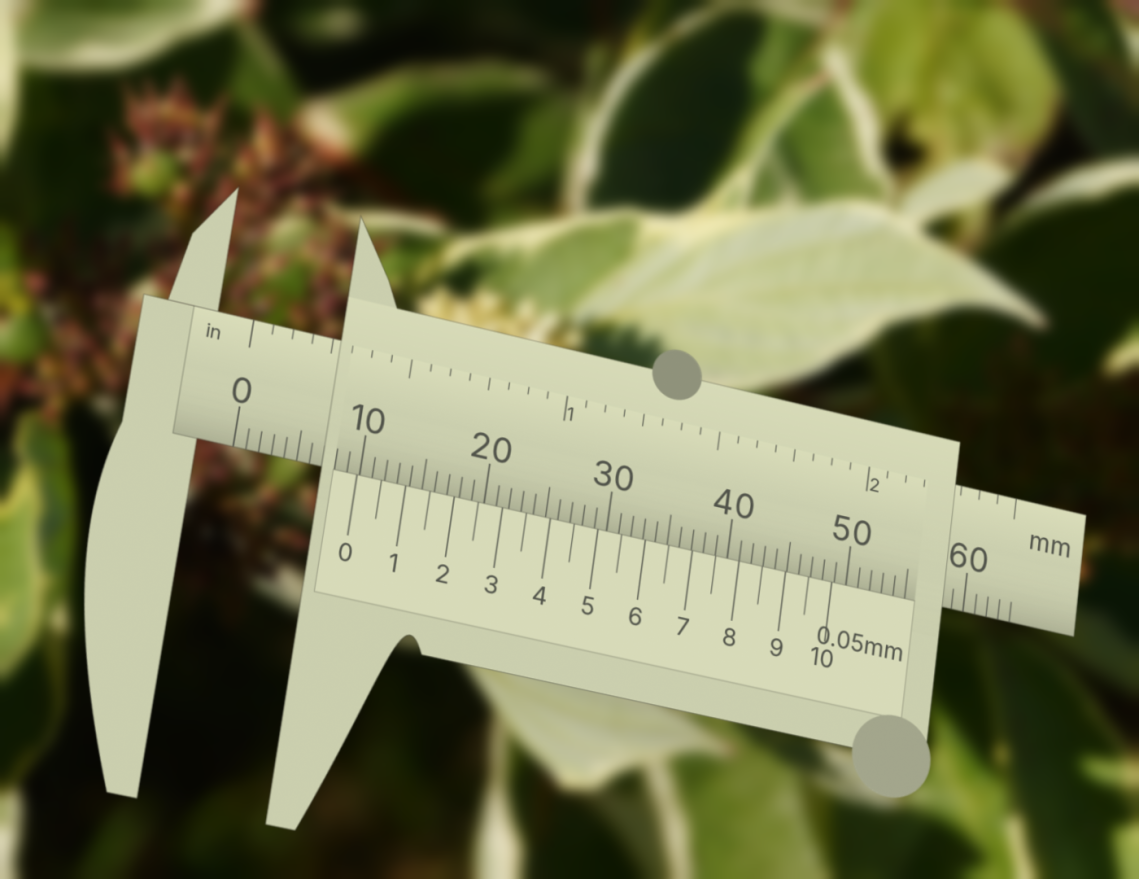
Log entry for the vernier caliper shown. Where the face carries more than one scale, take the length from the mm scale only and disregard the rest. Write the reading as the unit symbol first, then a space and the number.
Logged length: mm 9.8
